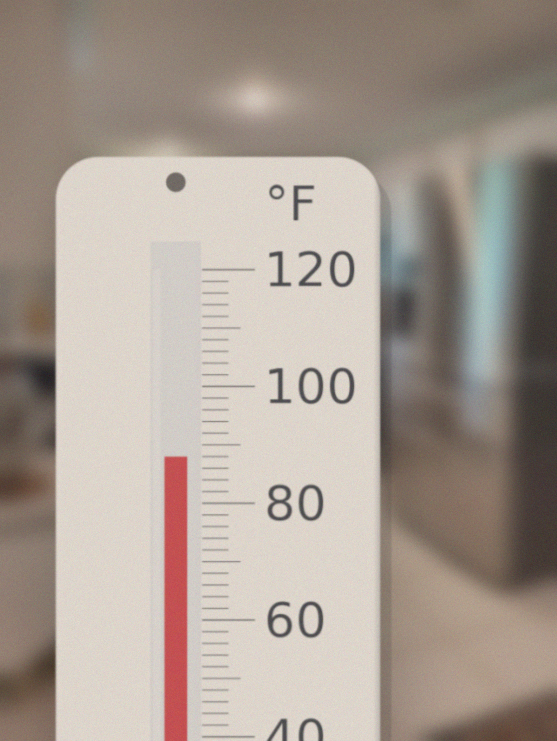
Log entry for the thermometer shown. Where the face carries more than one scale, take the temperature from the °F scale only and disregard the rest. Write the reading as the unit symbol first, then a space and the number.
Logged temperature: °F 88
